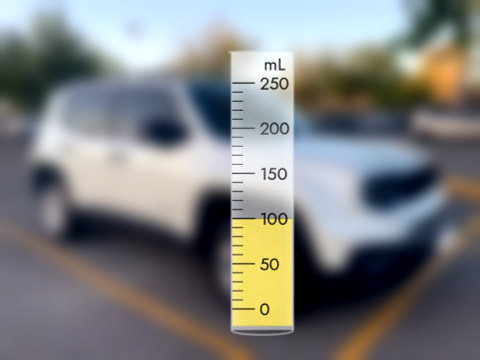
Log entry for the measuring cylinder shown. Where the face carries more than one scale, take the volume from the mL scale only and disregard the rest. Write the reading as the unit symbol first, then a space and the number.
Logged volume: mL 100
